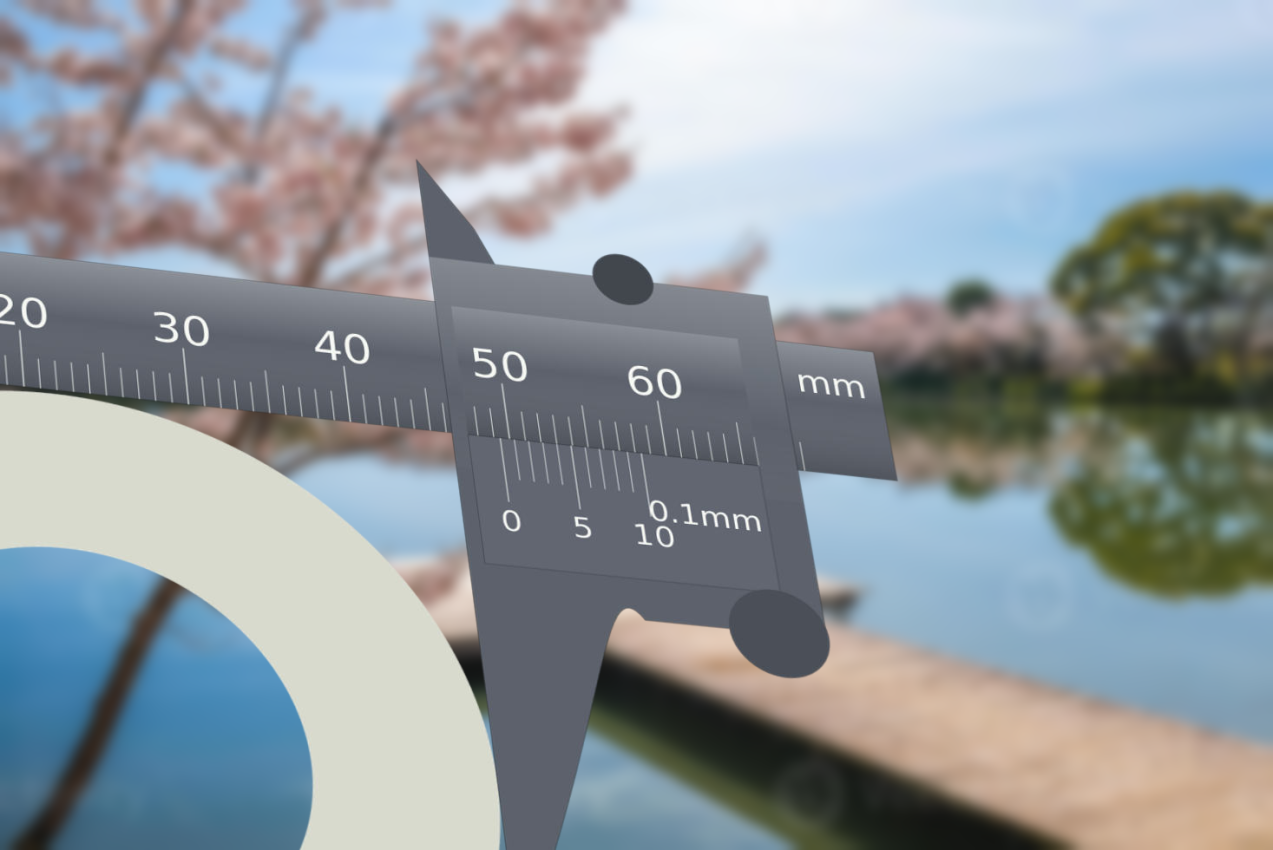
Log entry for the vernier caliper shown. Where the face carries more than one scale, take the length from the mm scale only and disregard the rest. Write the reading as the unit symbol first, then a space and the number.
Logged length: mm 49.4
